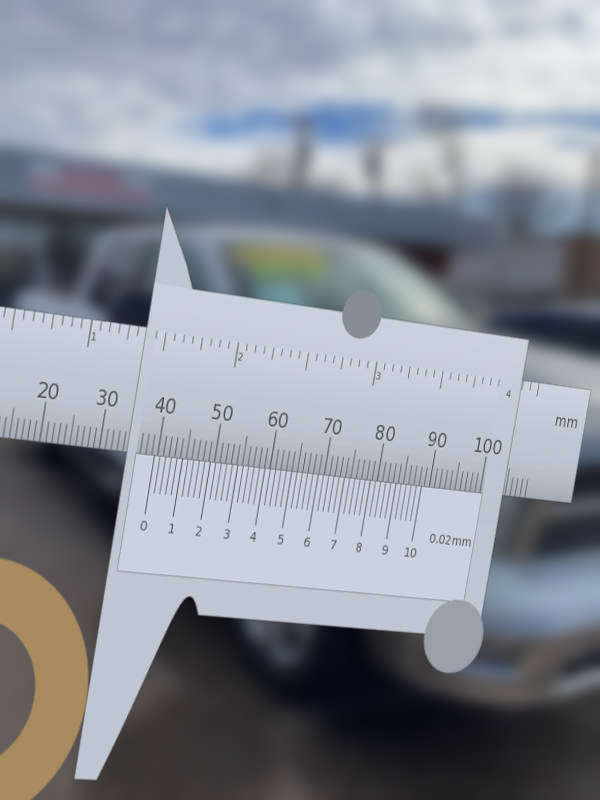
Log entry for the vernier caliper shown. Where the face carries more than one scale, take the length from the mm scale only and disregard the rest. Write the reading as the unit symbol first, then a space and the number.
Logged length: mm 39.5
